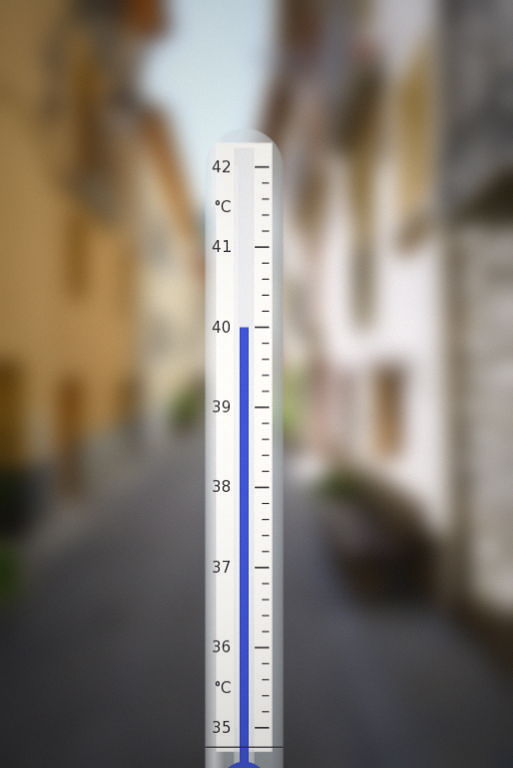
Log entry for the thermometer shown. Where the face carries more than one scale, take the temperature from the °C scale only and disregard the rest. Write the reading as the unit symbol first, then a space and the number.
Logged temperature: °C 40
